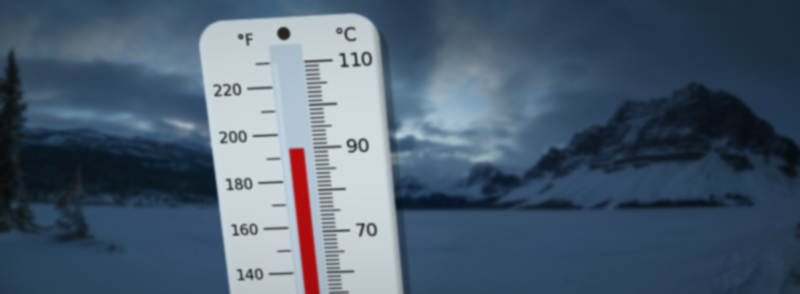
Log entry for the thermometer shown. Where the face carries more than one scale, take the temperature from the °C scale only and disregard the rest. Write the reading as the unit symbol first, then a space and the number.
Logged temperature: °C 90
